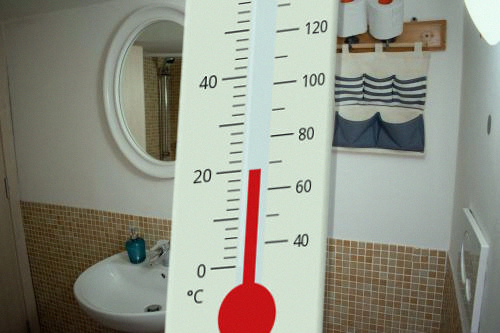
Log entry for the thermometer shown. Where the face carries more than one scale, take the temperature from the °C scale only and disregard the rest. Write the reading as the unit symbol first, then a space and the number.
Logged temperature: °C 20
